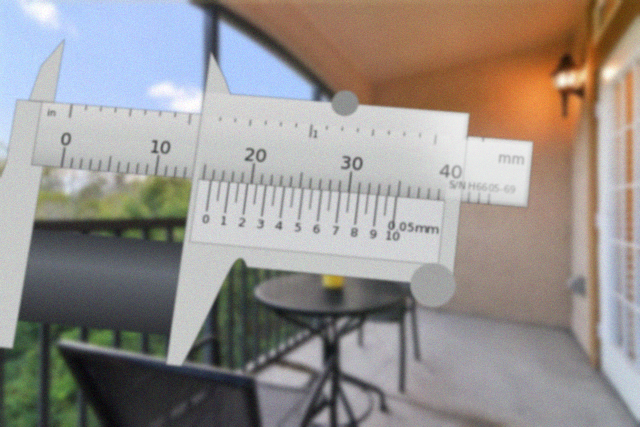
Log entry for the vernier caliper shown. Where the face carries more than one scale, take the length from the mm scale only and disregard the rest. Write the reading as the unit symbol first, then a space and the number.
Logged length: mm 15.8
